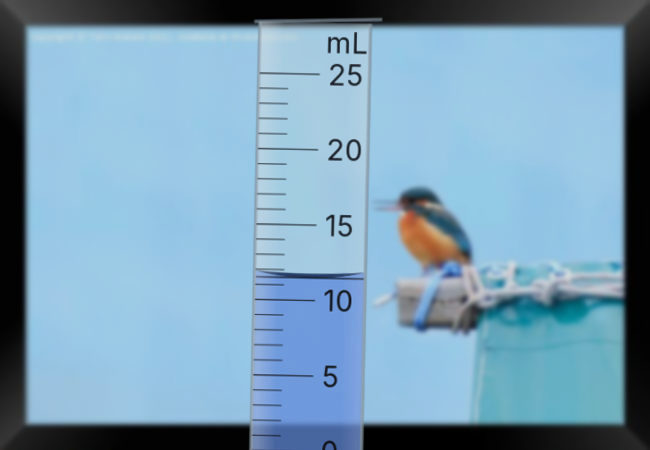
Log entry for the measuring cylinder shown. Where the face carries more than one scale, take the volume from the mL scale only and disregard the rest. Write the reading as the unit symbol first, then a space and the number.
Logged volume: mL 11.5
